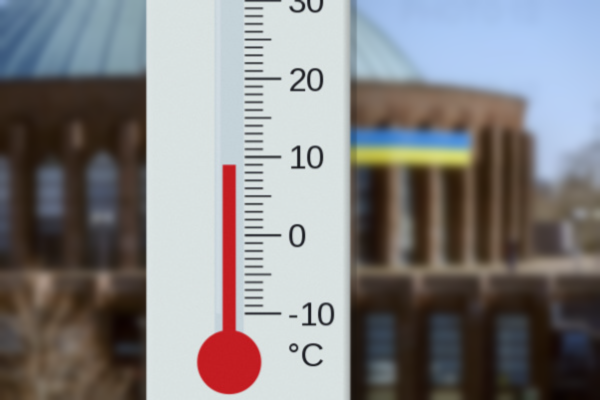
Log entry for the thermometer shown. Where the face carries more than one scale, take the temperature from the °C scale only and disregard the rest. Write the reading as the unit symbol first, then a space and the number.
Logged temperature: °C 9
